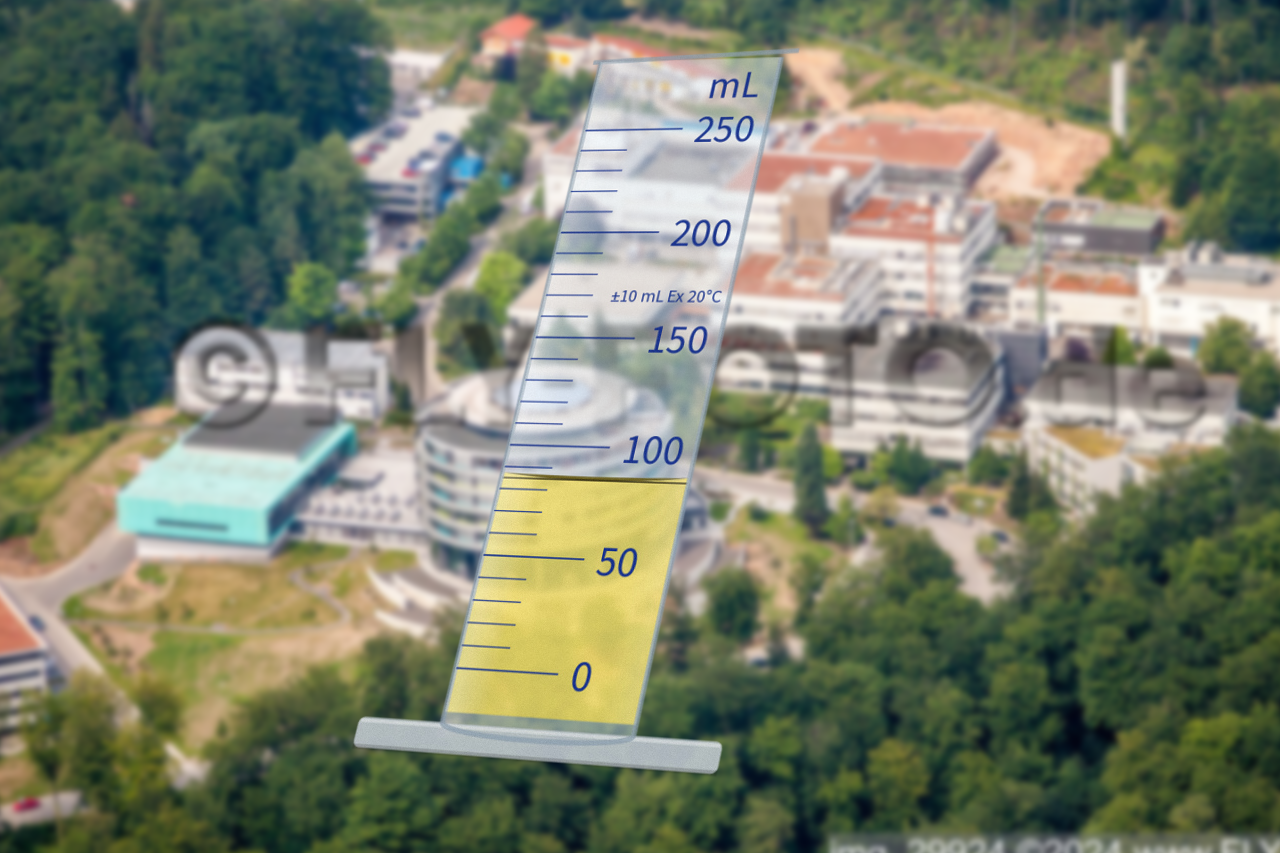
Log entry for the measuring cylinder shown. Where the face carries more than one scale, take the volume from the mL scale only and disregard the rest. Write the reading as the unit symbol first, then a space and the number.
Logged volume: mL 85
